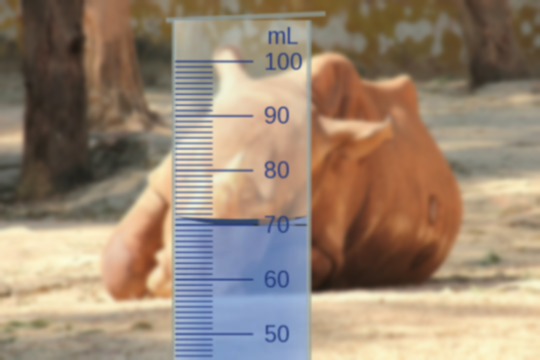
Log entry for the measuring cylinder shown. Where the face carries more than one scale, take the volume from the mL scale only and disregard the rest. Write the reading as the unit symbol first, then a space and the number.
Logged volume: mL 70
